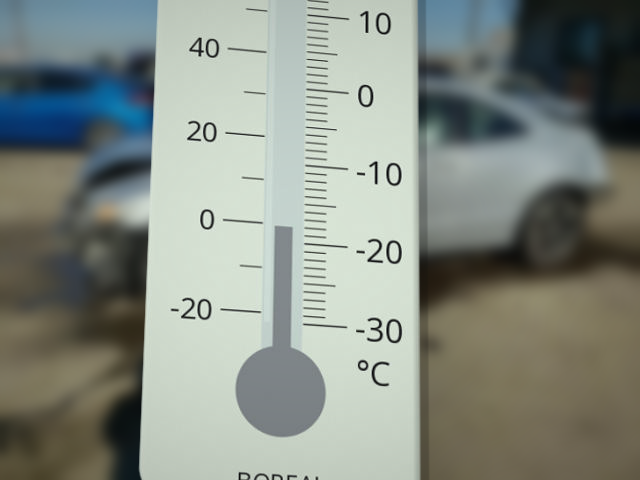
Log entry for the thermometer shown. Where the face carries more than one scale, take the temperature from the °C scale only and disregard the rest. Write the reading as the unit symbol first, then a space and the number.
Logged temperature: °C -18
